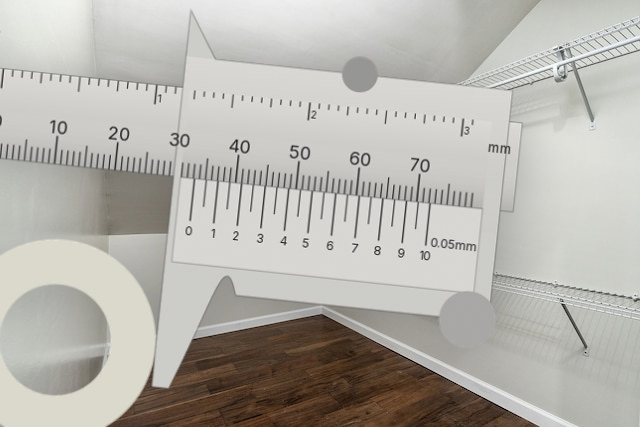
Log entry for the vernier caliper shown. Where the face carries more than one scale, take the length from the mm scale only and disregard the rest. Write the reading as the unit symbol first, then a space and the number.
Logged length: mm 33.2
